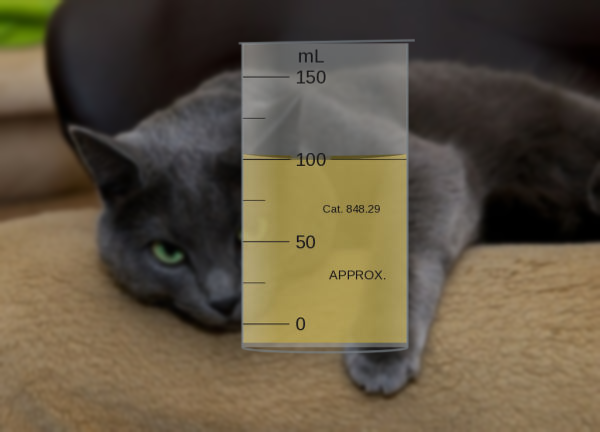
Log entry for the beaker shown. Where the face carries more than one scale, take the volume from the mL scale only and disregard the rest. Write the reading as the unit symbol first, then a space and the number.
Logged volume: mL 100
